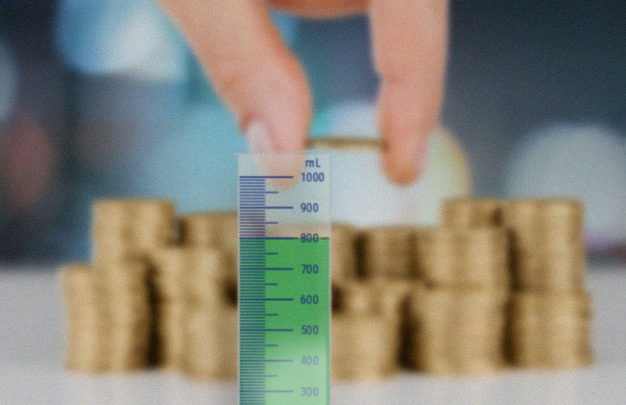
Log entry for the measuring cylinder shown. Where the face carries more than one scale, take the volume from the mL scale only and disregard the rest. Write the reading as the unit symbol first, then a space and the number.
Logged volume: mL 800
